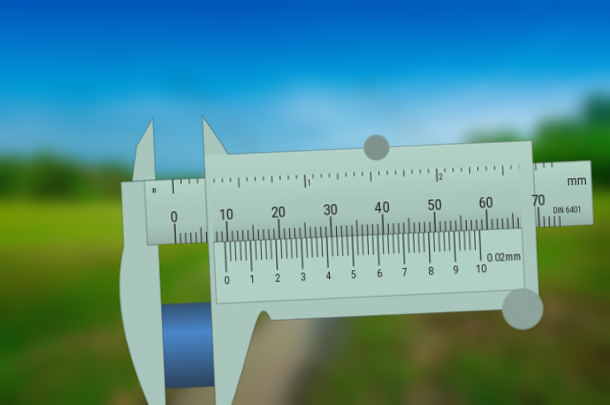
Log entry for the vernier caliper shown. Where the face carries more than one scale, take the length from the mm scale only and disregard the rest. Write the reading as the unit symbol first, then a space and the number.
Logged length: mm 9.5
